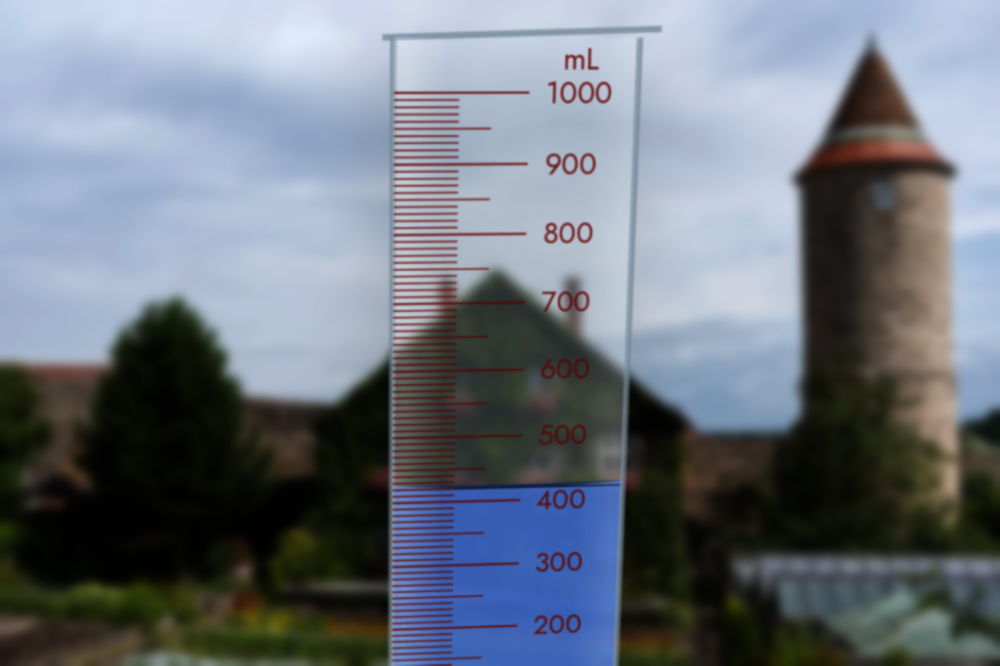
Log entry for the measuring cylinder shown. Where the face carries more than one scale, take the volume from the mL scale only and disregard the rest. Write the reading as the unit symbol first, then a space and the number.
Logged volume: mL 420
